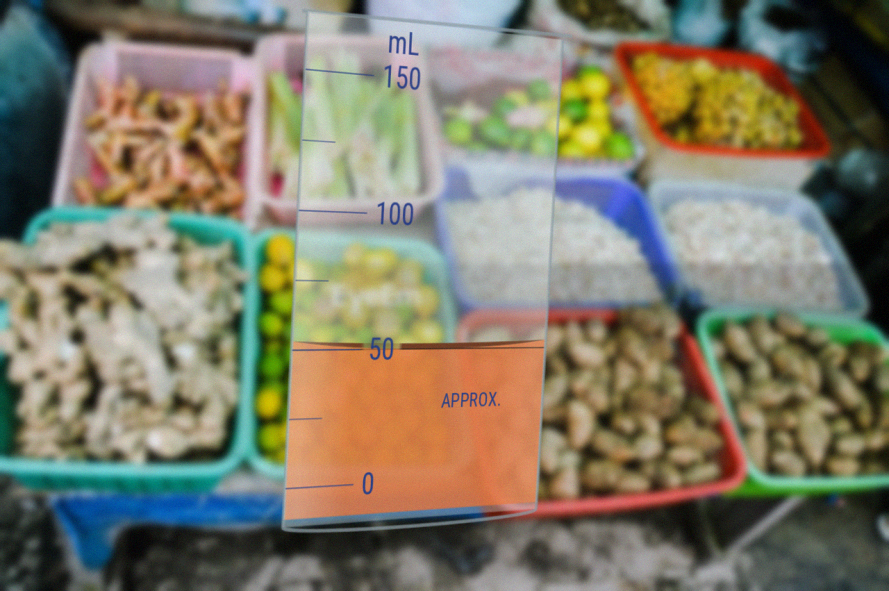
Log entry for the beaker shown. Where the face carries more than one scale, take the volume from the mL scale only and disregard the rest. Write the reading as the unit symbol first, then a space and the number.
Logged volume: mL 50
